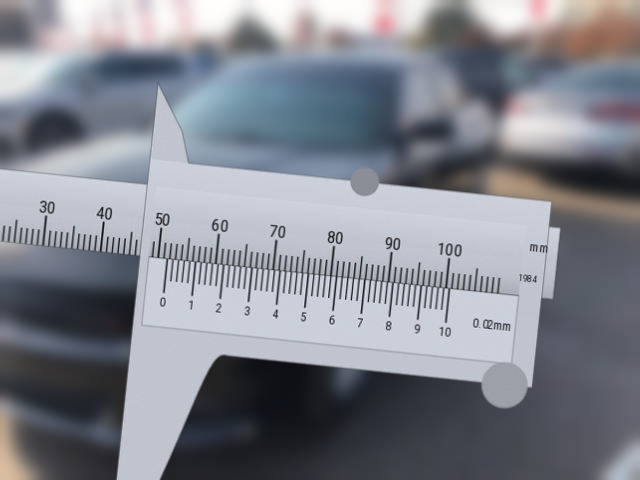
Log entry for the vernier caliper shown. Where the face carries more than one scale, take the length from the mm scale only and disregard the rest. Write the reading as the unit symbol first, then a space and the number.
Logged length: mm 51.6
